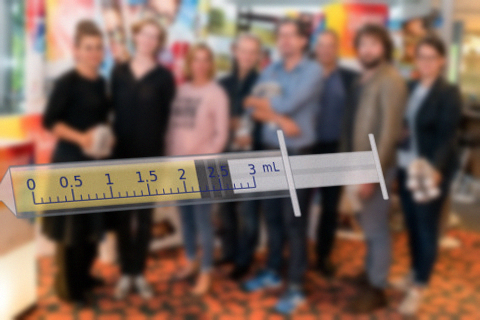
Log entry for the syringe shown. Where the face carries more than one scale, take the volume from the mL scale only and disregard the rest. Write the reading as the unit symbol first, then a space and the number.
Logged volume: mL 2.2
